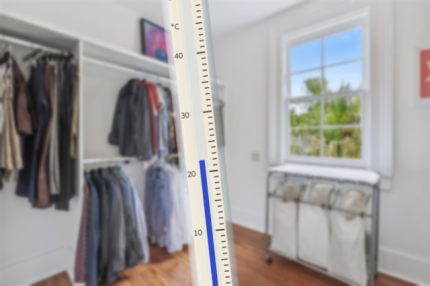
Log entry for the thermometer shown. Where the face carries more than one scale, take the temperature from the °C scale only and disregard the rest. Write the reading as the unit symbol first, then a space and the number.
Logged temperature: °C 22
